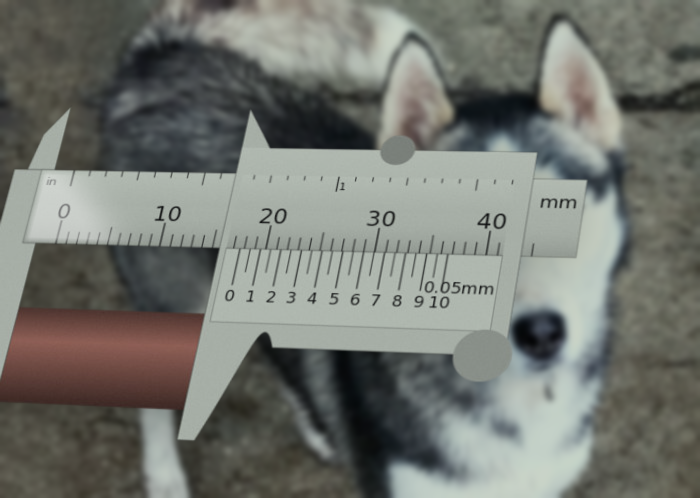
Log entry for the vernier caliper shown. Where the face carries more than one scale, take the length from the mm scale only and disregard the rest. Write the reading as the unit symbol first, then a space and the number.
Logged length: mm 17.6
